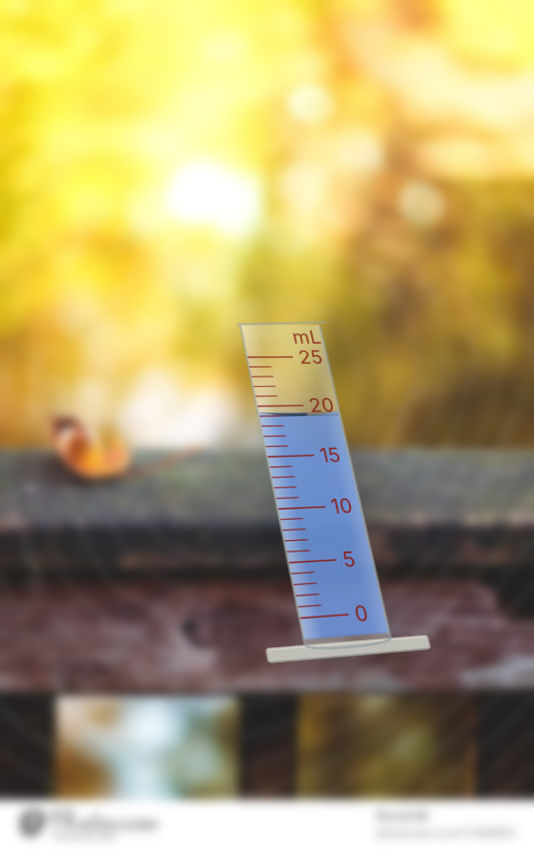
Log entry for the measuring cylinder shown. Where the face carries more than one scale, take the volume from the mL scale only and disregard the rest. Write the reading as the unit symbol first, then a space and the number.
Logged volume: mL 19
